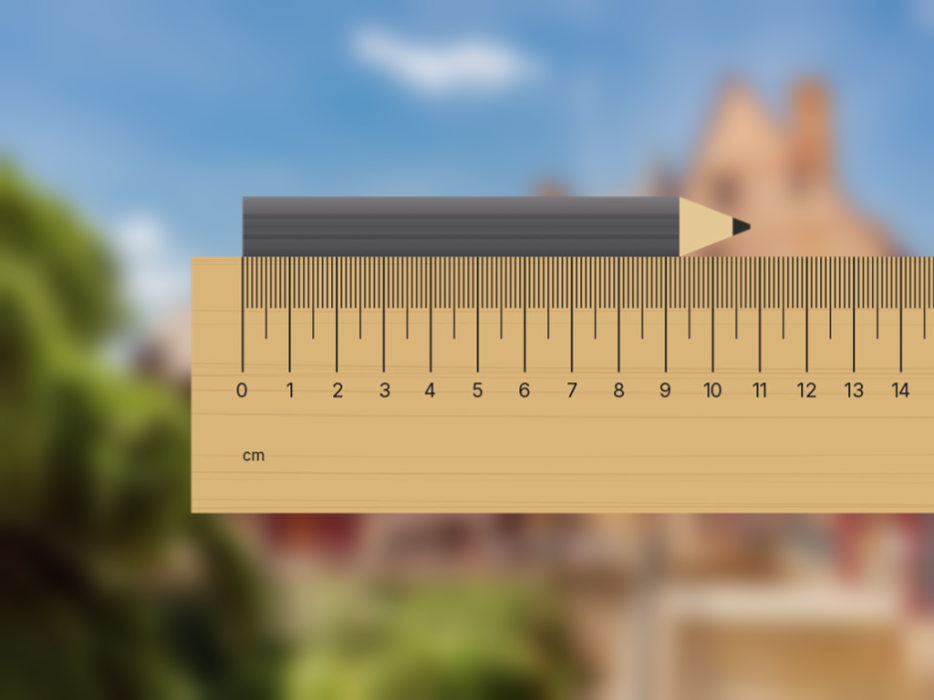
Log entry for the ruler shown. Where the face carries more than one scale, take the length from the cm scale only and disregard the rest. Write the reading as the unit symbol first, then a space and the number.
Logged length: cm 10.8
